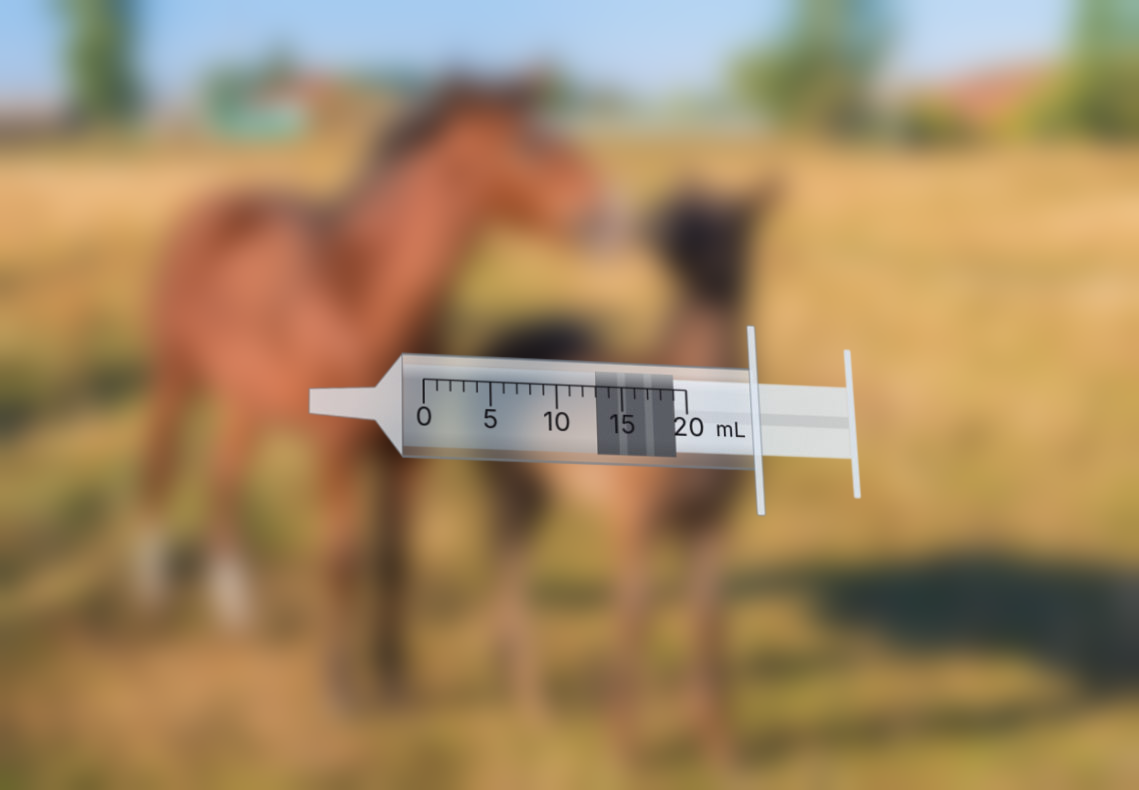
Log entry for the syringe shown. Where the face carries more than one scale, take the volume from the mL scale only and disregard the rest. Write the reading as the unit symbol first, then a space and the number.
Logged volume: mL 13
